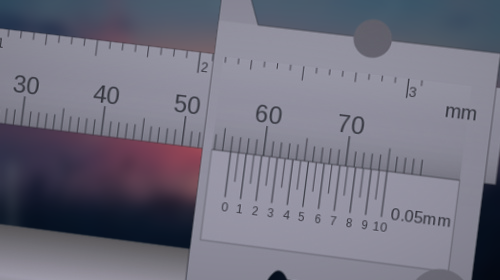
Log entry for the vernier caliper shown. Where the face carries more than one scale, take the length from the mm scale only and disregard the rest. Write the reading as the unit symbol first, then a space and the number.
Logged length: mm 56.0
